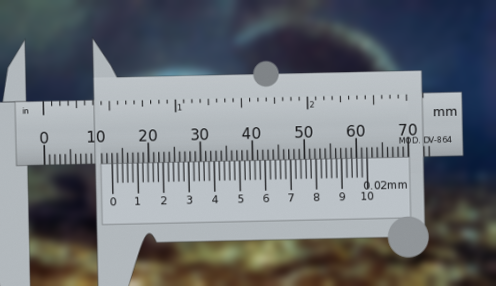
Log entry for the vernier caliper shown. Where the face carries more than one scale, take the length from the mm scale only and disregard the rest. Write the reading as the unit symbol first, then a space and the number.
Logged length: mm 13.0
